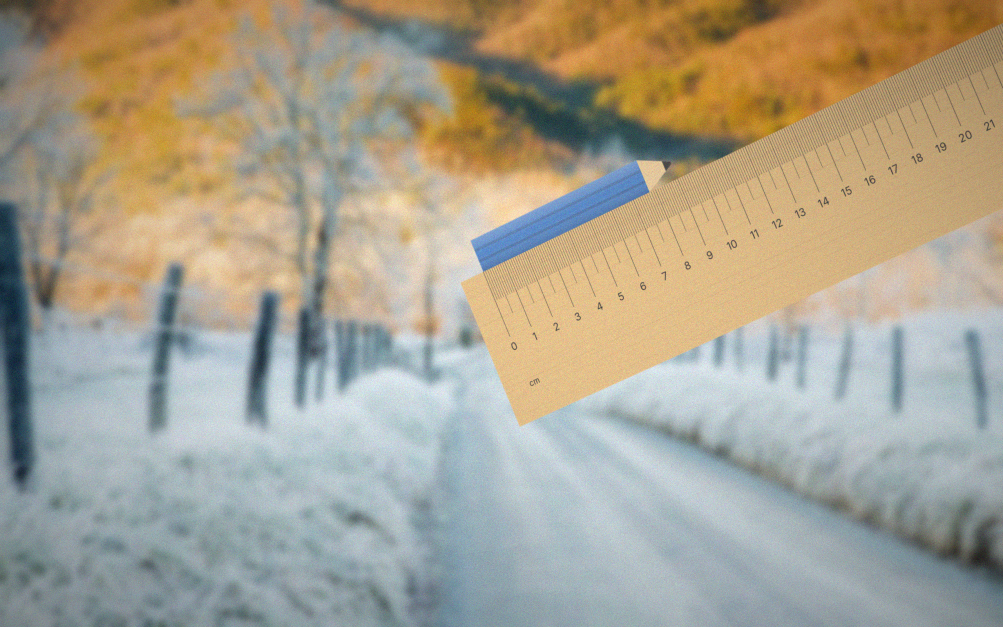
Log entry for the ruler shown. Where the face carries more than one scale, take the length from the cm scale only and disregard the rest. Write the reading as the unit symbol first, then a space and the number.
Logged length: cm 9
